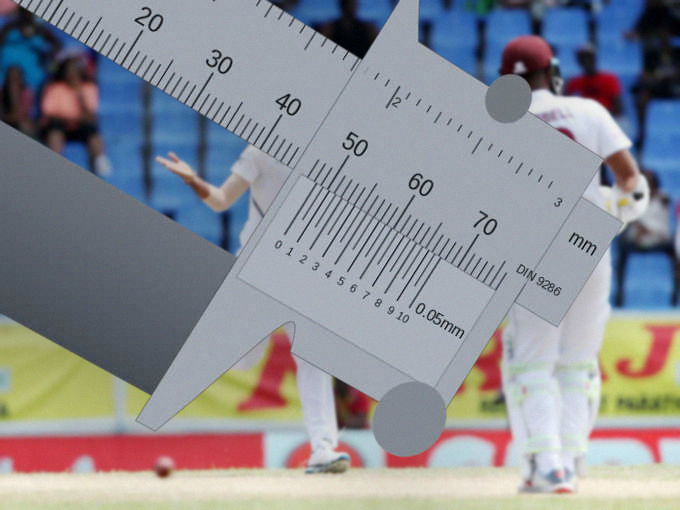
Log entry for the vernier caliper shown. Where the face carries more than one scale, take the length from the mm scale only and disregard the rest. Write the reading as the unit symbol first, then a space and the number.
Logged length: mm 48.4
